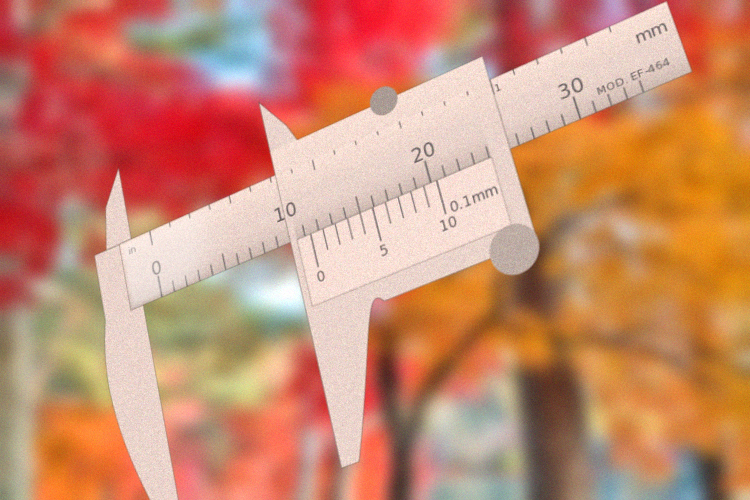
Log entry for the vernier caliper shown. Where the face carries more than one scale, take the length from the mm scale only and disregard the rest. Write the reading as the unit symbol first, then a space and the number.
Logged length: mm 11.4
